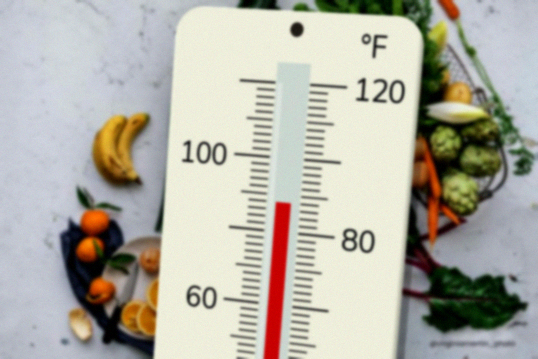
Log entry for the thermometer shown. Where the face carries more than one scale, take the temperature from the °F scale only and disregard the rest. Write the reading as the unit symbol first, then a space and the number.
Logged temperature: °F 88
